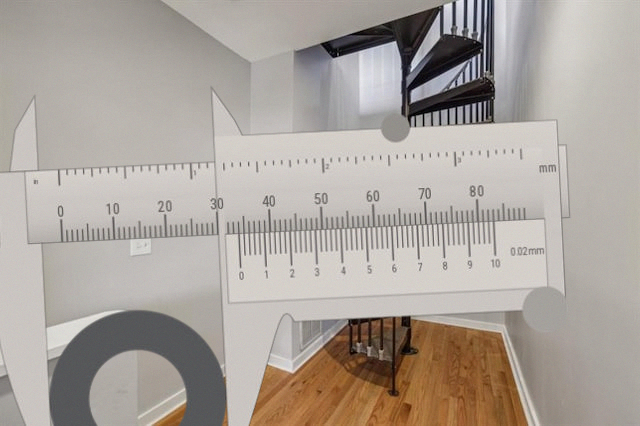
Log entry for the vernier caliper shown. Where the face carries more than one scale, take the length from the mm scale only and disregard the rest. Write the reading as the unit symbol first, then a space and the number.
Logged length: mm 34.0
